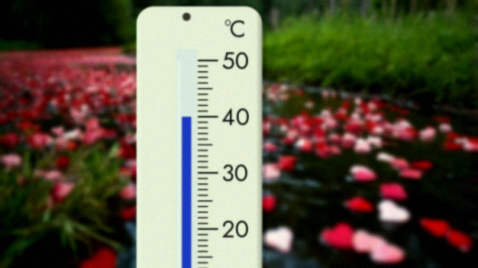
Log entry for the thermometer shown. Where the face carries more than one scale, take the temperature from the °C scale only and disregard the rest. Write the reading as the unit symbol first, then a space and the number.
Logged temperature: °C 40
